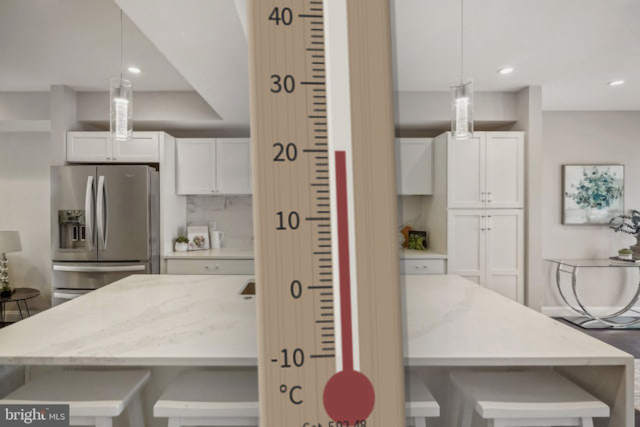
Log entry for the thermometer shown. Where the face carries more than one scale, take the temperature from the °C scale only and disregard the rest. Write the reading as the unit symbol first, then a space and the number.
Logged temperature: °C 20
